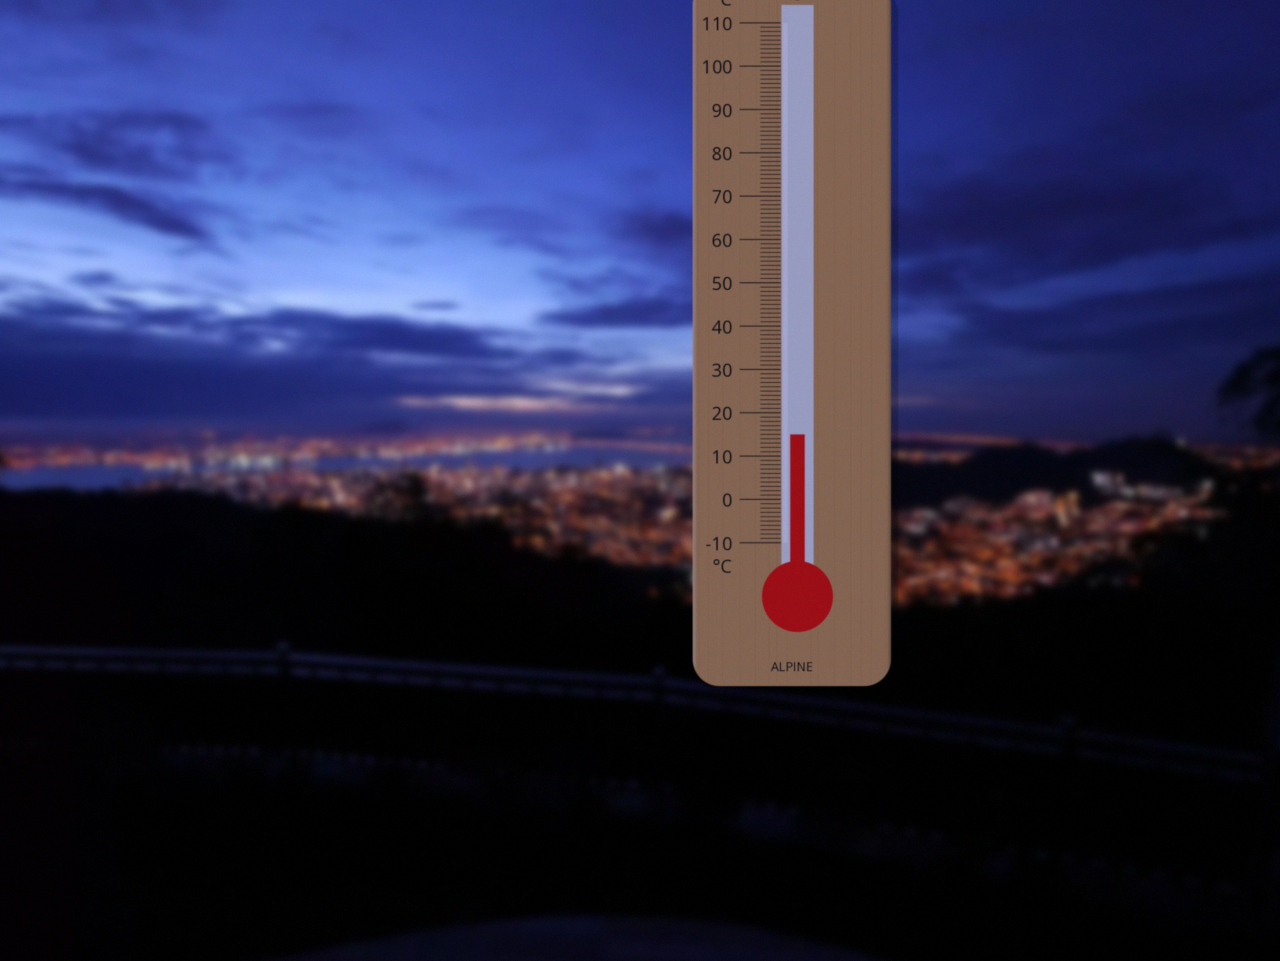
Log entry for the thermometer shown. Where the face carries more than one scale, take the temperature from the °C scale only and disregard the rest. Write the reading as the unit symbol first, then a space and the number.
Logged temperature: °C 15
